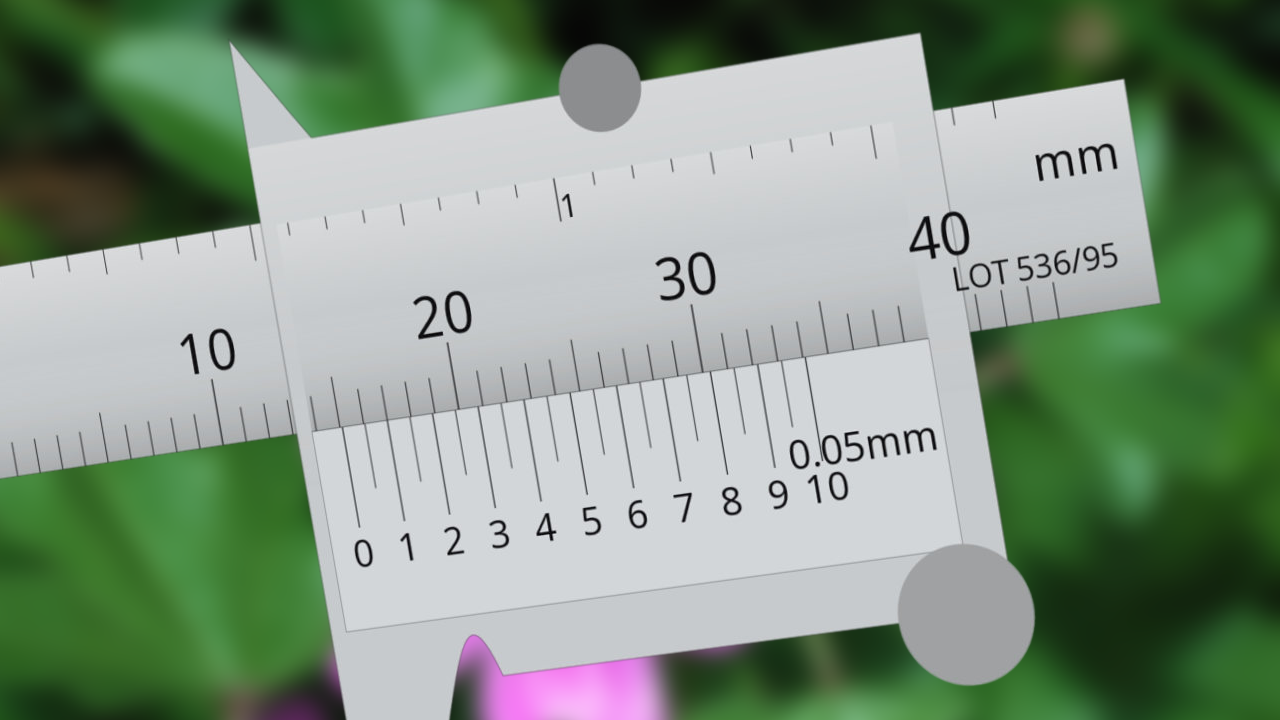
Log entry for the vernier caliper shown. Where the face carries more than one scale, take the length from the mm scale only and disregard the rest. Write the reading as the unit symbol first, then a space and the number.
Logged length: mm 15.1
